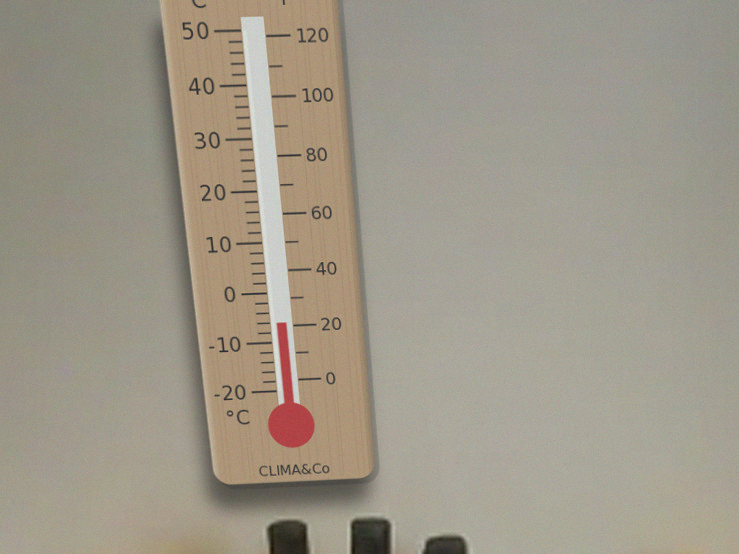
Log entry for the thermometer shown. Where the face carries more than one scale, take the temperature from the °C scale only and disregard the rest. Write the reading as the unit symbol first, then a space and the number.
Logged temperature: °C -6
